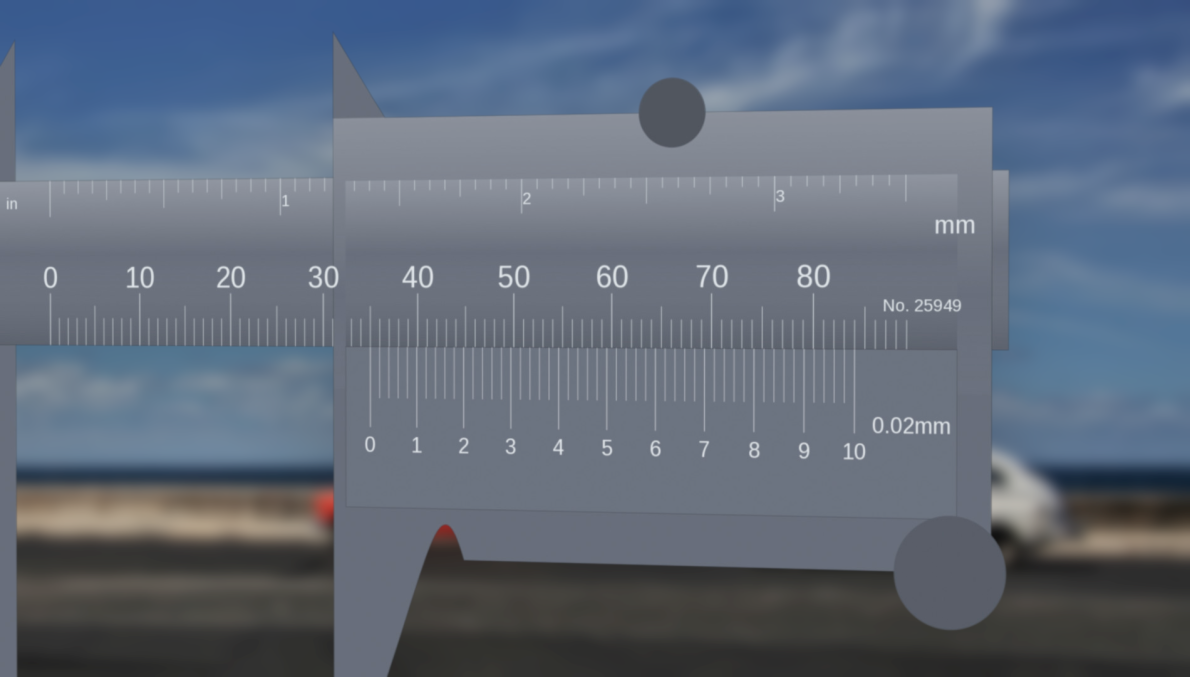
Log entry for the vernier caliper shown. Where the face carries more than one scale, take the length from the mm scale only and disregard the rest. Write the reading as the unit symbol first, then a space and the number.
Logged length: mm 35.0
